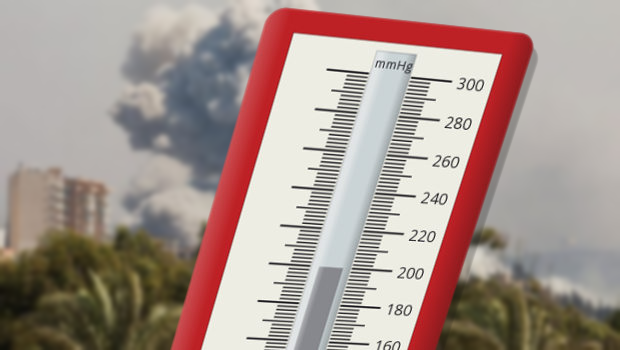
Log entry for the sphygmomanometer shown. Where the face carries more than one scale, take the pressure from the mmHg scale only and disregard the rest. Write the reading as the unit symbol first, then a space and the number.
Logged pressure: mmHg 200
